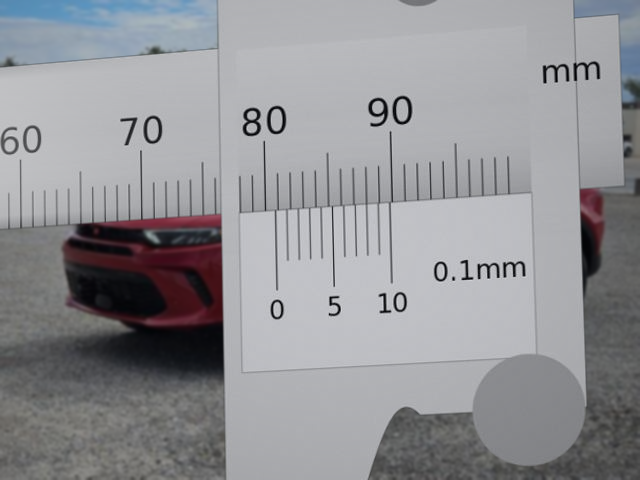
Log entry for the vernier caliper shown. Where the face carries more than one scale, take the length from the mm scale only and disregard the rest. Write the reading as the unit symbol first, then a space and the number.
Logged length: mm 80.8
